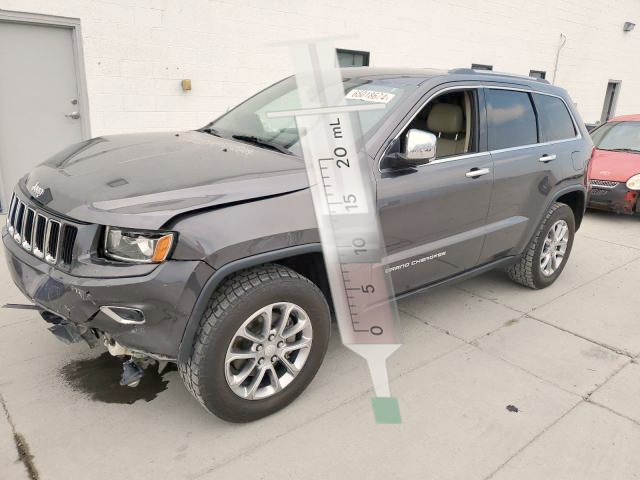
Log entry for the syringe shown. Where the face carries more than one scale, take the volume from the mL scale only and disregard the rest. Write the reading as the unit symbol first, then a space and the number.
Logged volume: mL 8
